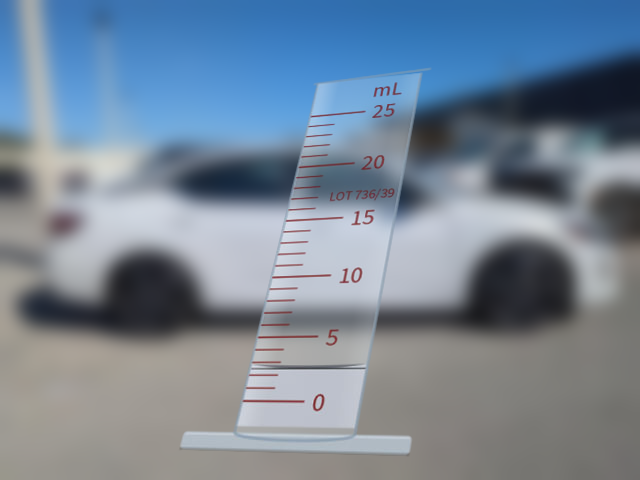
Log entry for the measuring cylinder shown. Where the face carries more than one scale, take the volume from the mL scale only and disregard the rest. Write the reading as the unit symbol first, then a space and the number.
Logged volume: mL 2.5
